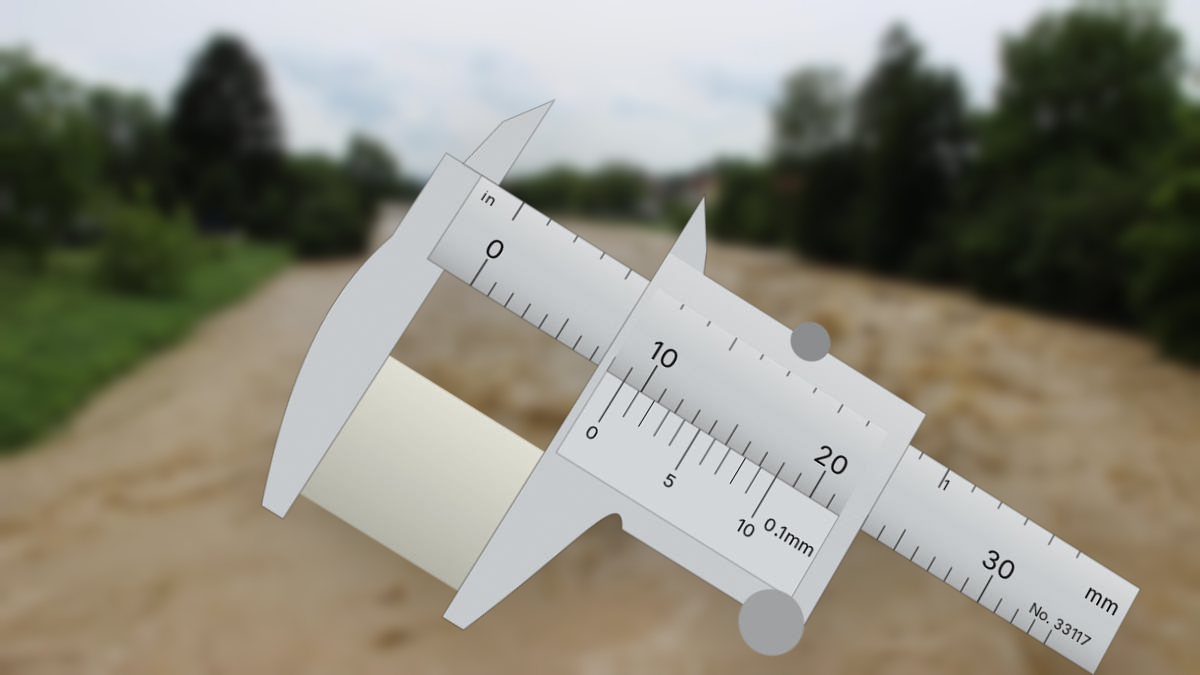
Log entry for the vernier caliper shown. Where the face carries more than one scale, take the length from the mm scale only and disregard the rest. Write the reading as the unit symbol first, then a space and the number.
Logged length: mm 9.0
